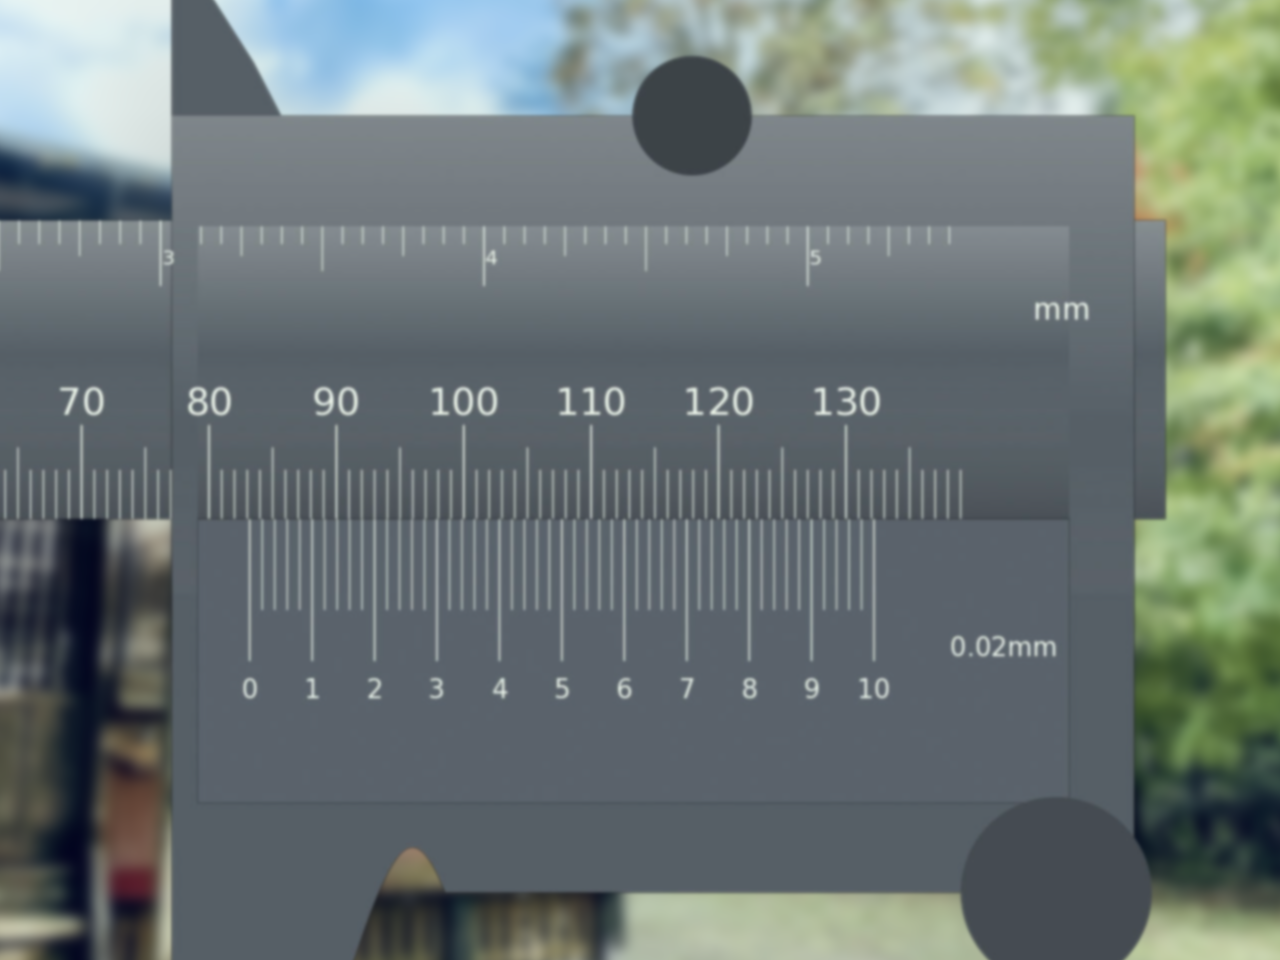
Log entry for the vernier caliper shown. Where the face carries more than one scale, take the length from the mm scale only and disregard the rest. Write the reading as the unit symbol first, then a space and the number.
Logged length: mm 83.2
